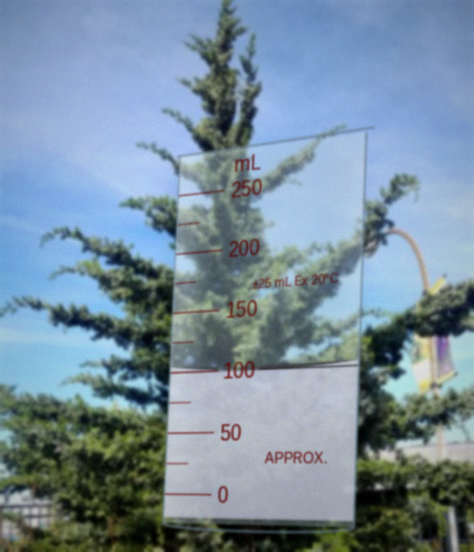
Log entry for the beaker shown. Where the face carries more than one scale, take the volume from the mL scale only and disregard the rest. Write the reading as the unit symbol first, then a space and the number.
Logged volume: mL 100
